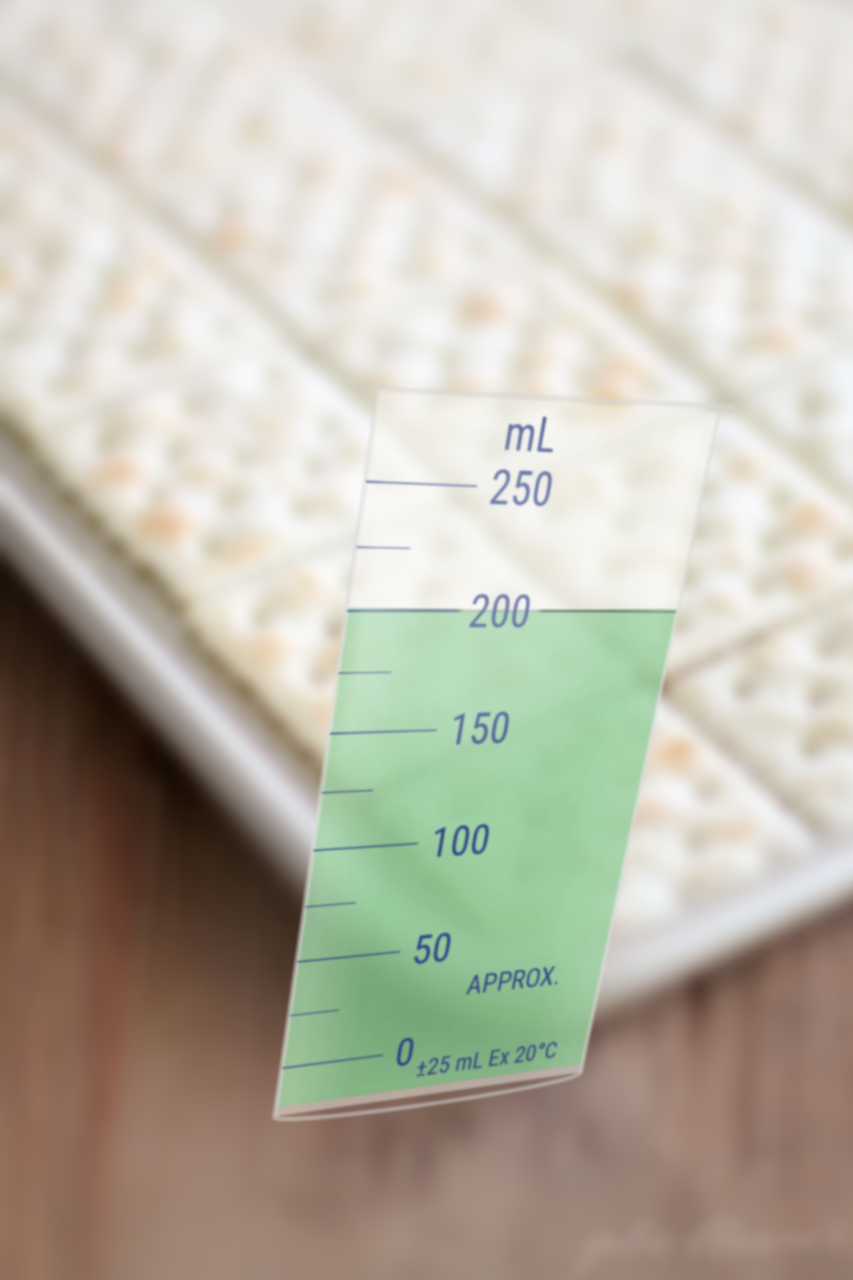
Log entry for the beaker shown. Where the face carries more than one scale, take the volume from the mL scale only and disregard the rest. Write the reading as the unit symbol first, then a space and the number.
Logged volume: mL 200
